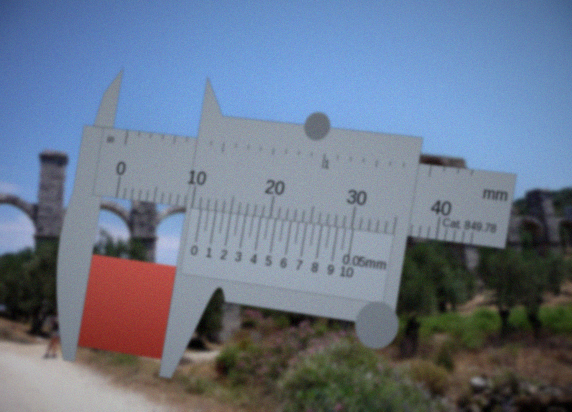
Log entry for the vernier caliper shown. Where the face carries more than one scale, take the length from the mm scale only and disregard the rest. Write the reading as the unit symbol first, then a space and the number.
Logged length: mm 11.2
